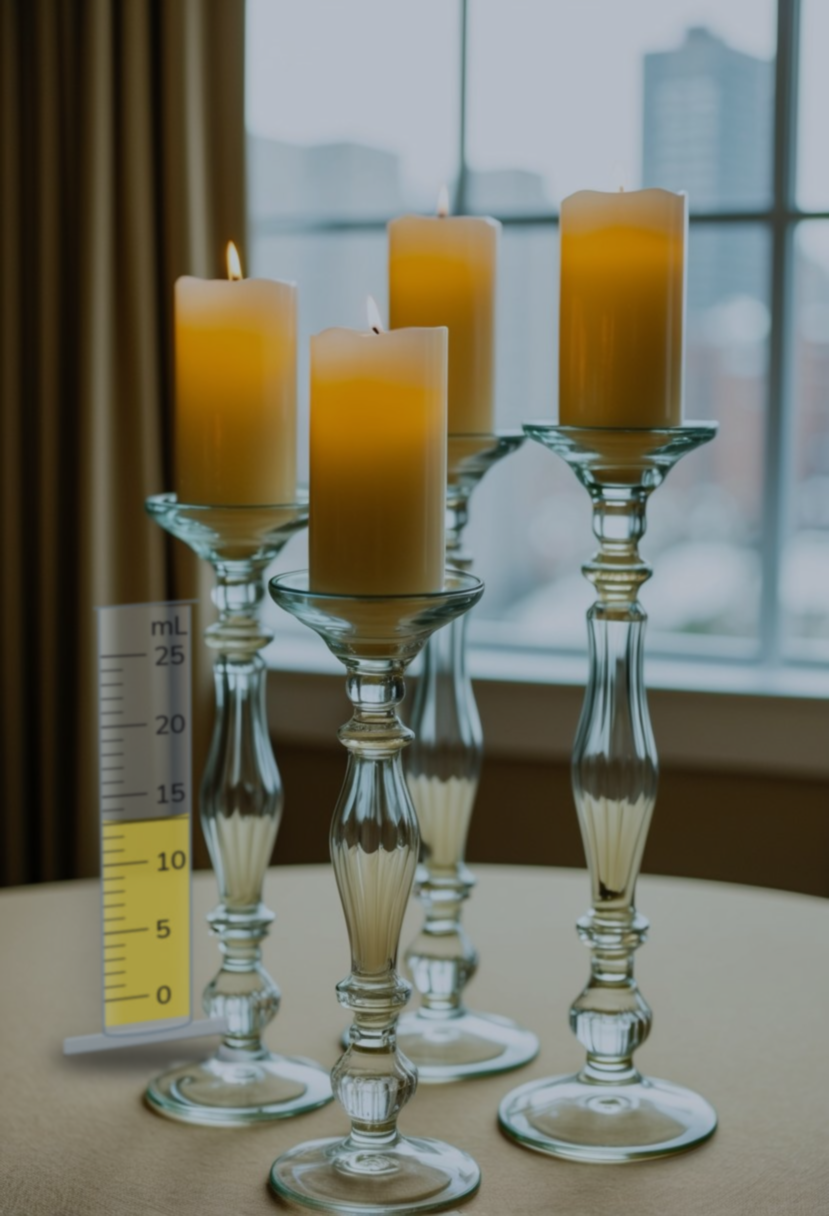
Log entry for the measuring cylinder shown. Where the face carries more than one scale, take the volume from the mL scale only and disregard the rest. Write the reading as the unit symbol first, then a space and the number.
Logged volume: mL 13
